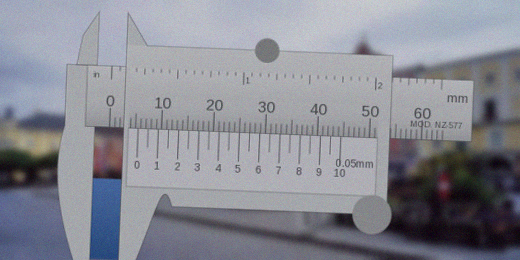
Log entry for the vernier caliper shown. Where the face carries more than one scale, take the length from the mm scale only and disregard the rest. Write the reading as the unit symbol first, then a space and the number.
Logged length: mm 5.5
